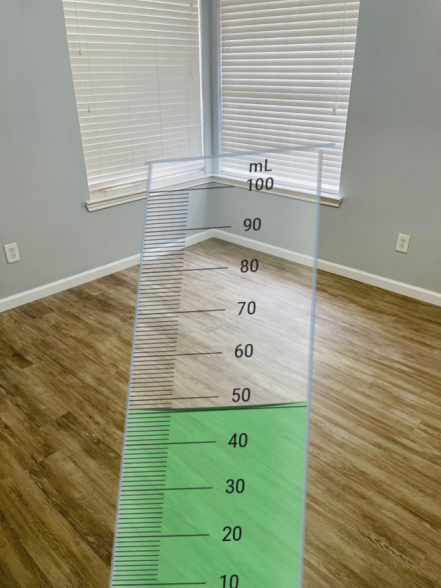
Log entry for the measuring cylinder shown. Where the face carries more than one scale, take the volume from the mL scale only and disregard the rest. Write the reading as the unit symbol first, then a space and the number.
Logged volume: mL 47
